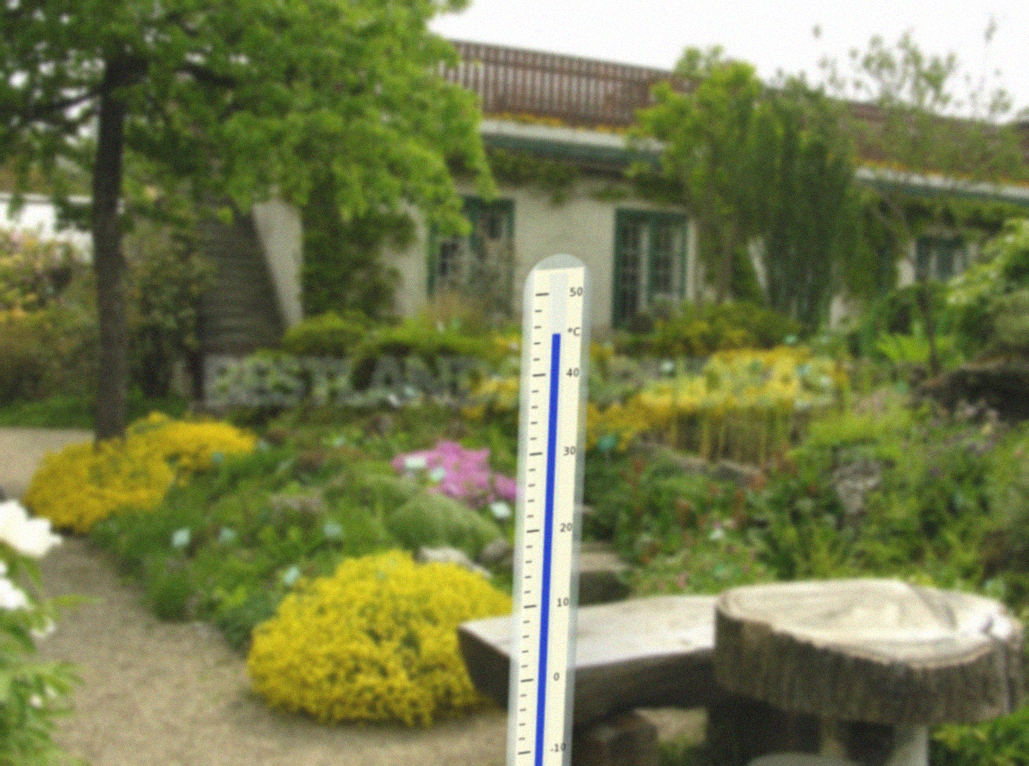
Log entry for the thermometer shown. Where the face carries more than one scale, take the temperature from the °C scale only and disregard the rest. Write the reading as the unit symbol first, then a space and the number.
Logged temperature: °C 45
